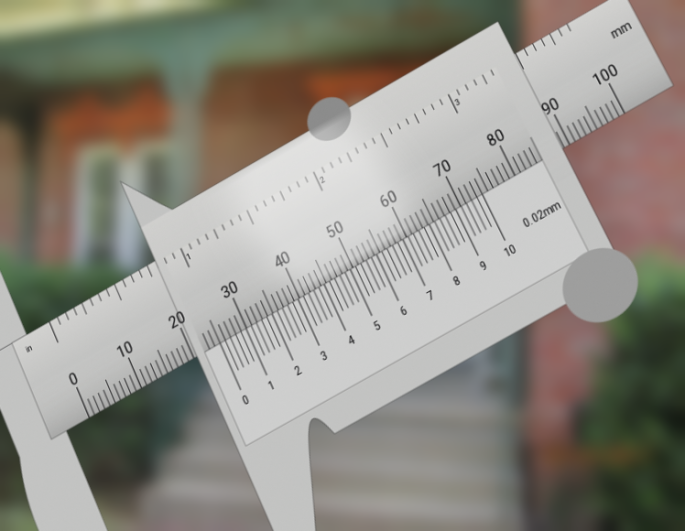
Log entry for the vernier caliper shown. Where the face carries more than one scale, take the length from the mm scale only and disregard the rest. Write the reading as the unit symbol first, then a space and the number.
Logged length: mm 25.0
